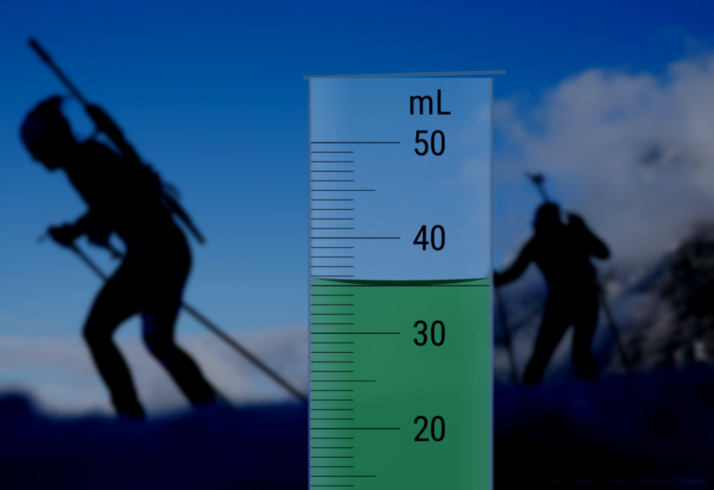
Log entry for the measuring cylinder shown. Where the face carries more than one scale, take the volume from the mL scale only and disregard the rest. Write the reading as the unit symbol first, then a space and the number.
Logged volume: mL 35
